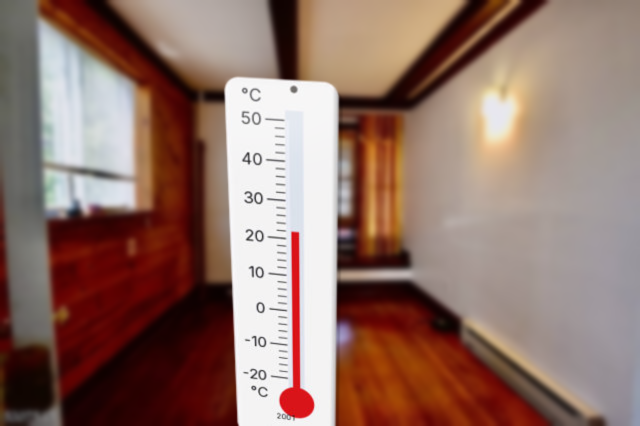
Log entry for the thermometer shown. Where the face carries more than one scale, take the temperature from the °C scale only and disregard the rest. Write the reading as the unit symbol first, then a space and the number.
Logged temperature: °C 22
